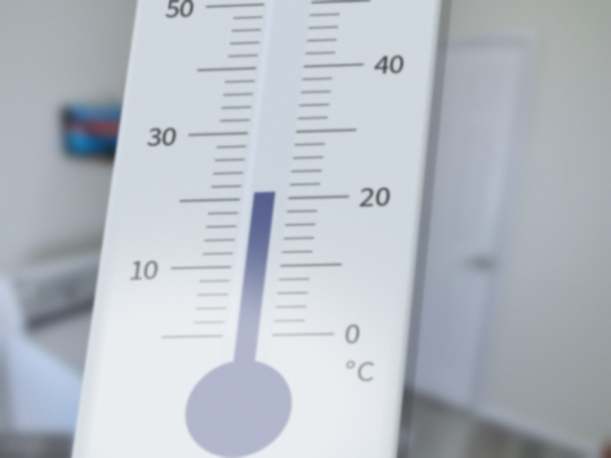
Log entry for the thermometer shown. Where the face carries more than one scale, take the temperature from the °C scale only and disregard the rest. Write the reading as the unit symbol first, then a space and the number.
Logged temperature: °C 21
